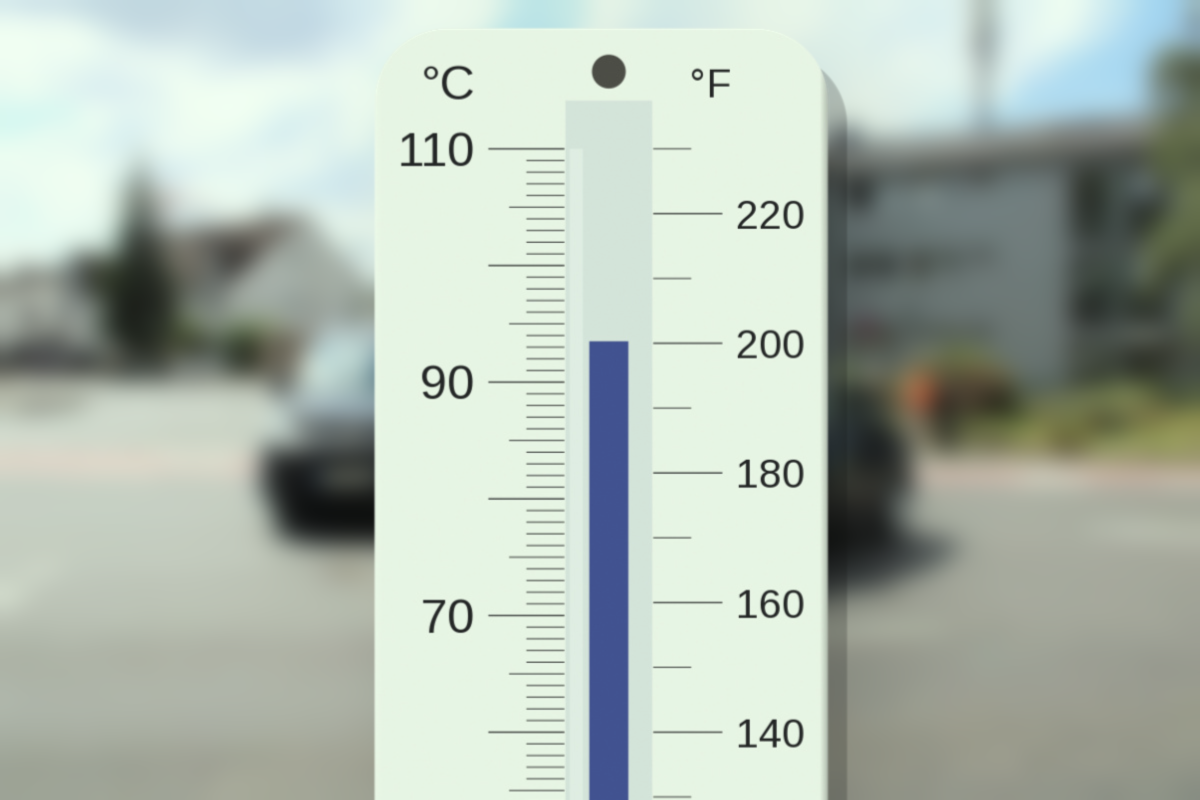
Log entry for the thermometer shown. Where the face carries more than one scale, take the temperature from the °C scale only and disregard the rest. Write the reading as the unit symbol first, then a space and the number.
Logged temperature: °C 93.5
